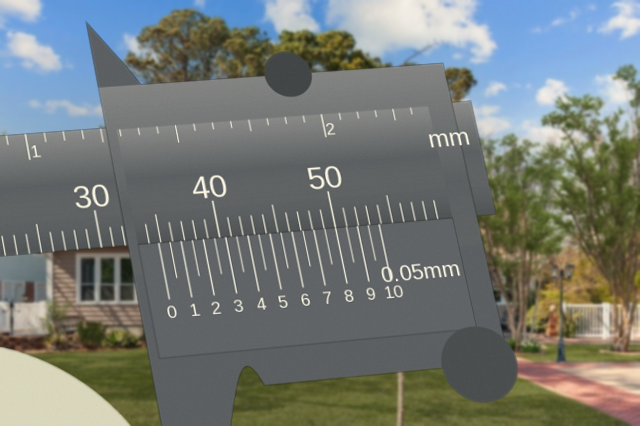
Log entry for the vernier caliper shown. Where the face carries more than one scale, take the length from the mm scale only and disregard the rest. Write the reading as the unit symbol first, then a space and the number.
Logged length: mm 34.8
